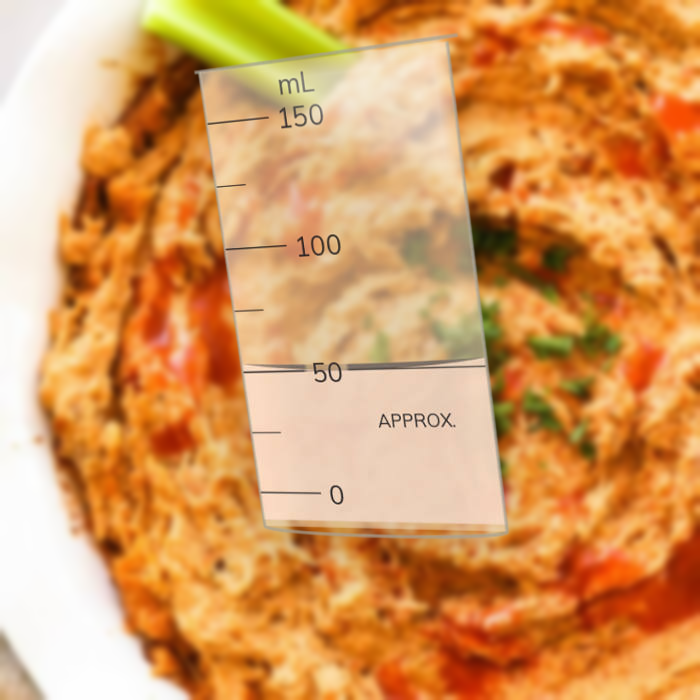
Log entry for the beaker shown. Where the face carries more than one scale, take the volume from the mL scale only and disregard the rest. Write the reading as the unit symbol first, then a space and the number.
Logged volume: mL 50
